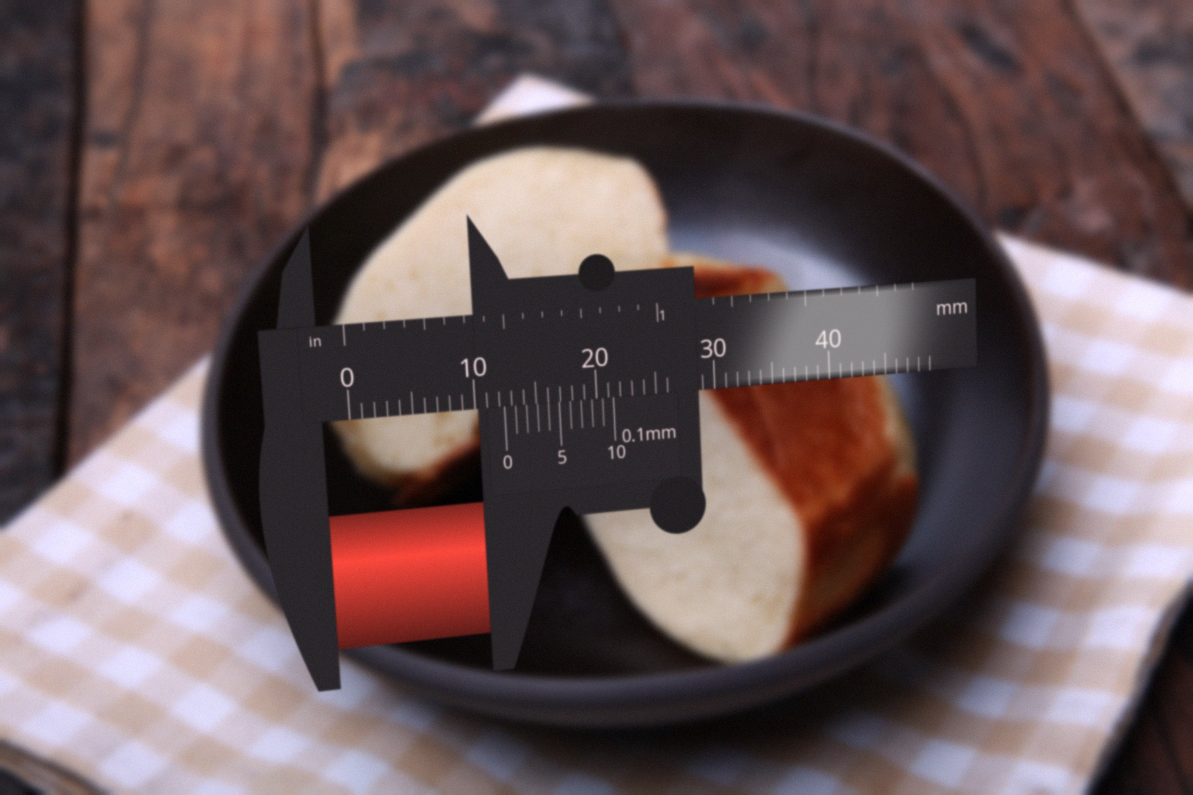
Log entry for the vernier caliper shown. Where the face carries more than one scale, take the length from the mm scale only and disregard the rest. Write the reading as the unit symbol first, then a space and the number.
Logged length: mm 12.4
